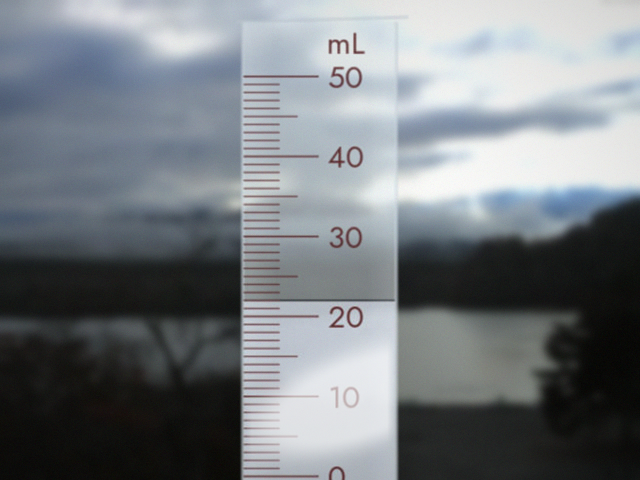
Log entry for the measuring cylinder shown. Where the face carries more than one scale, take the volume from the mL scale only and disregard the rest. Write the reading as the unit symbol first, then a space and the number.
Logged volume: mL 22
